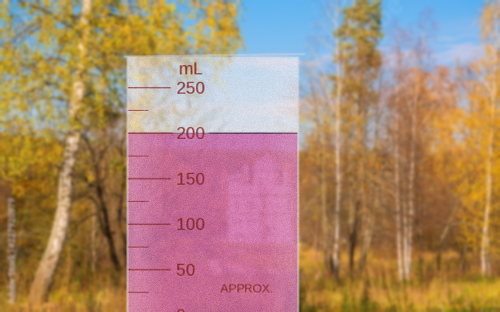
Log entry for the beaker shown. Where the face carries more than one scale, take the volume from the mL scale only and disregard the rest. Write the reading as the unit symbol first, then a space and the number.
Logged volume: mL 200
